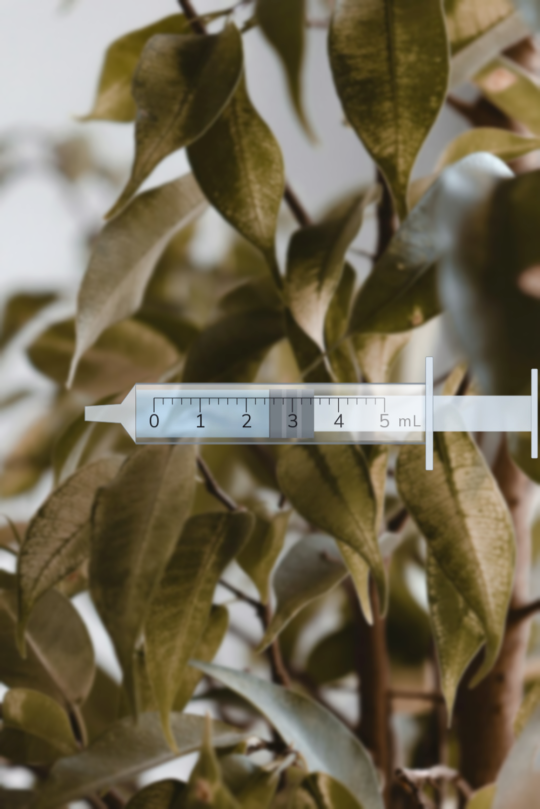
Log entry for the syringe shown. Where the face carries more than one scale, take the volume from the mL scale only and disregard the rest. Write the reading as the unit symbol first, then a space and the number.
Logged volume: mL 2.5
